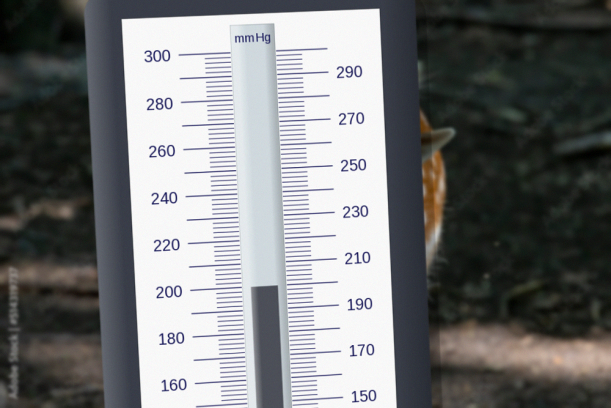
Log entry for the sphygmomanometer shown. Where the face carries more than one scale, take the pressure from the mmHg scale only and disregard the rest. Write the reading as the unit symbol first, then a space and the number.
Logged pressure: mmHg 200
